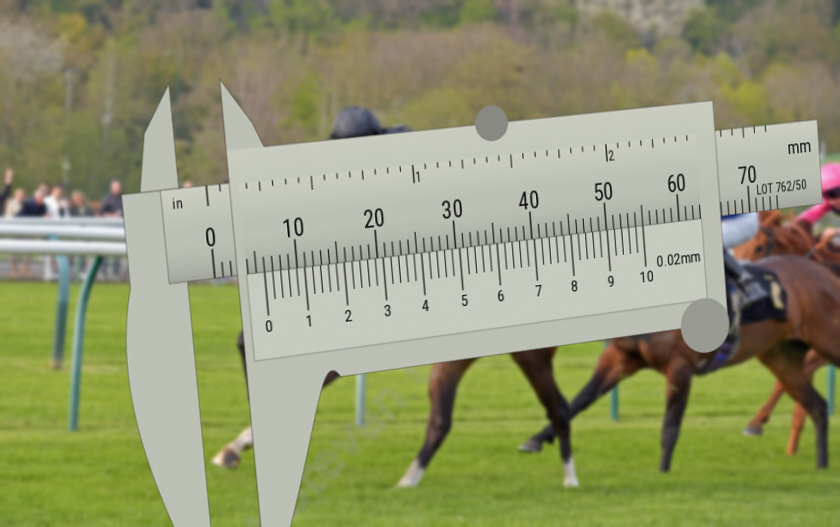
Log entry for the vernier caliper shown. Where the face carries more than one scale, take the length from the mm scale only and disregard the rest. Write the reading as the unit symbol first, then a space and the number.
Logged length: mm 6.0
